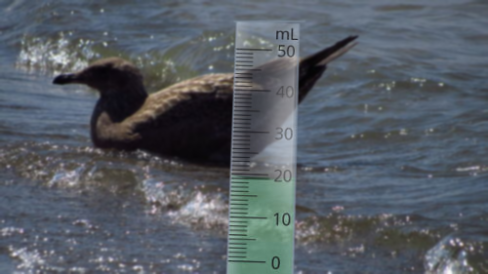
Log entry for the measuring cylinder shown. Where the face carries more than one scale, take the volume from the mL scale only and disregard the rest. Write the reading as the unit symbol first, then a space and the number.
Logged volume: mL 19
